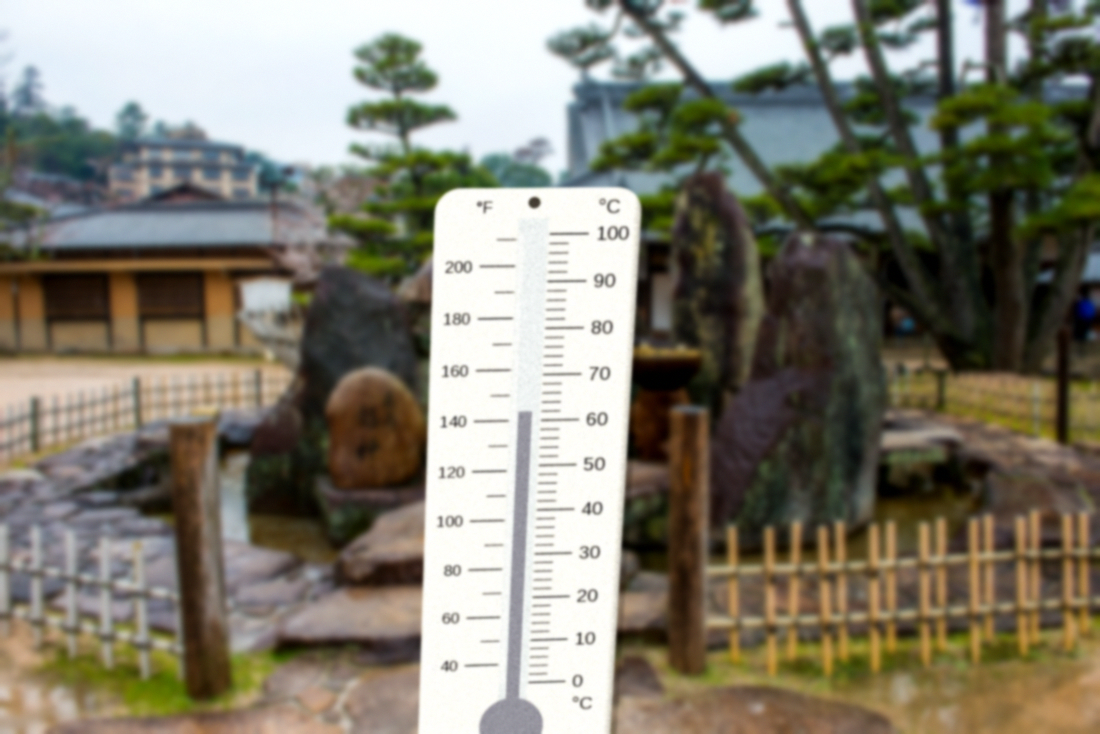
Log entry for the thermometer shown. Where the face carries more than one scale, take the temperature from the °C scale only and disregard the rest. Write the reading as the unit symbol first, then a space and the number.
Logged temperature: °C 62
